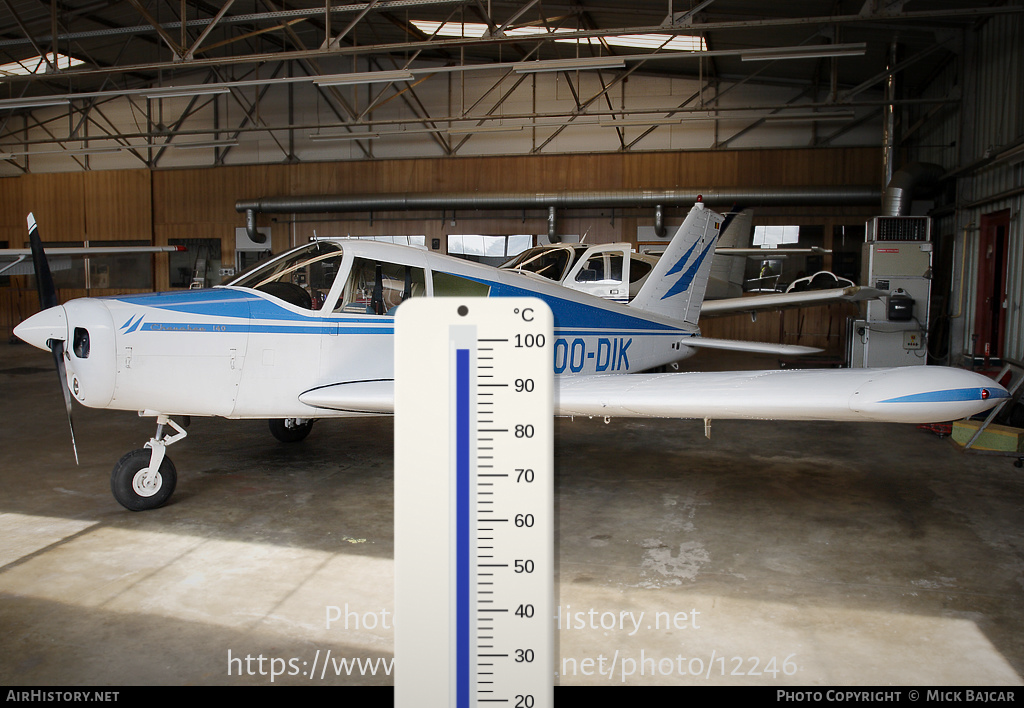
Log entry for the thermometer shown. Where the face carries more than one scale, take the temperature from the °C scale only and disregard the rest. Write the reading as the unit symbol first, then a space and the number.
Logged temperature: °C 98
